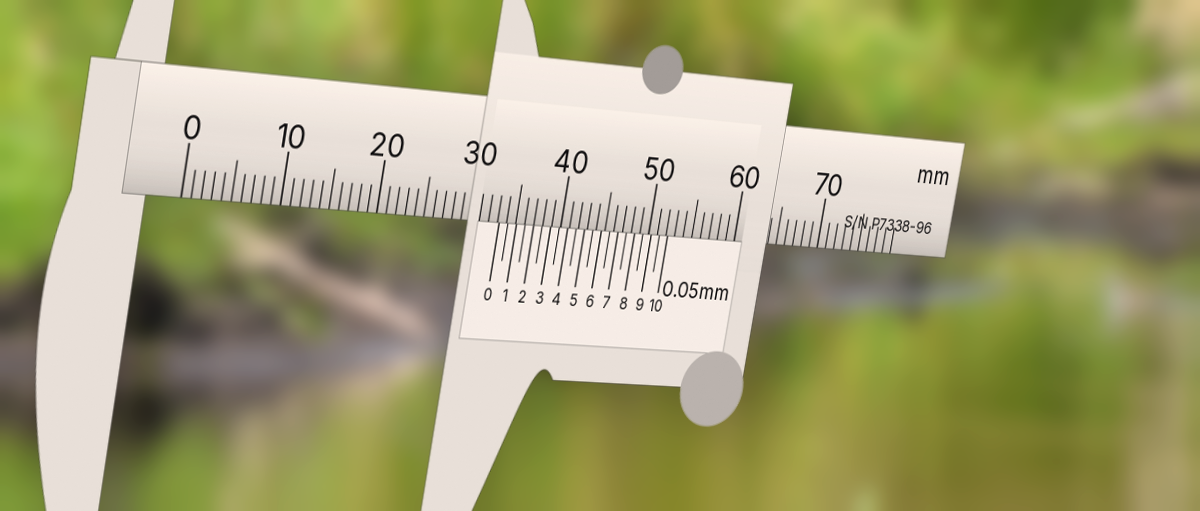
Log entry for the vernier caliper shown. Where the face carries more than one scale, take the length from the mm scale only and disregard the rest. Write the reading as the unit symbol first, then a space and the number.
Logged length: mm 33.2
